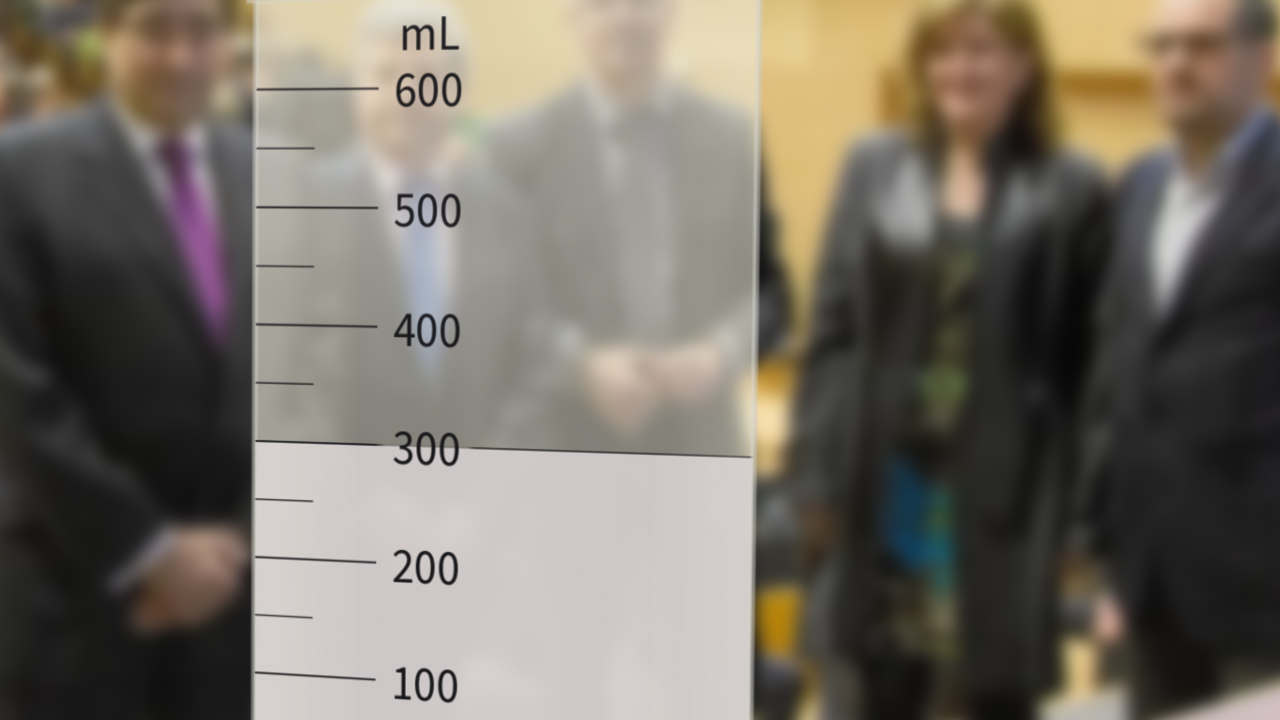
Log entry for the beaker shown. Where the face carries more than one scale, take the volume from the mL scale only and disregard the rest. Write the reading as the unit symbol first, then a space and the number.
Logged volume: mL 300
